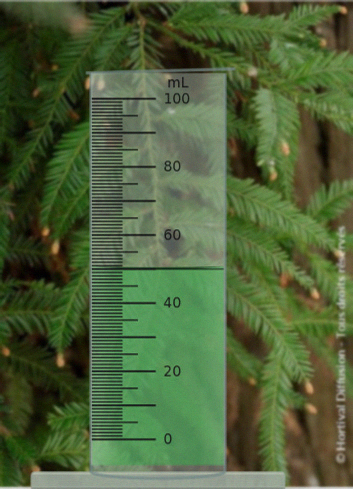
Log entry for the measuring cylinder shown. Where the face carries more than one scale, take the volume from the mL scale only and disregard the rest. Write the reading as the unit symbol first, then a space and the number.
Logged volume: mL 50
